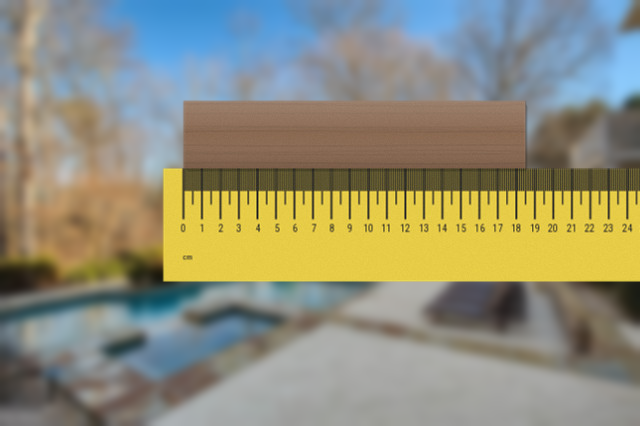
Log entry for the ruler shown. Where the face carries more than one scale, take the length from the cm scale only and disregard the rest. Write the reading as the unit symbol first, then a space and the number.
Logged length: cm 18.5
